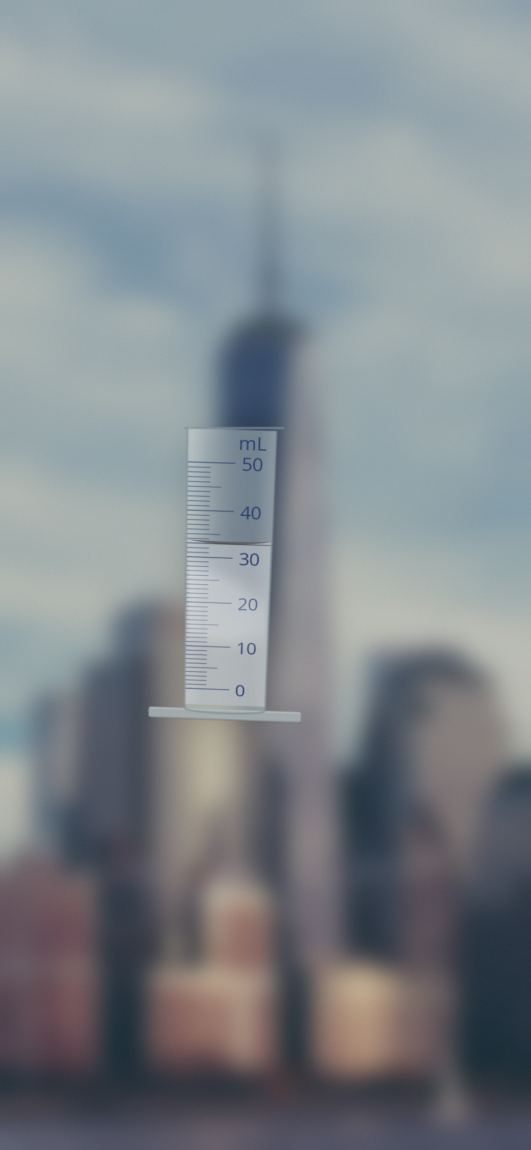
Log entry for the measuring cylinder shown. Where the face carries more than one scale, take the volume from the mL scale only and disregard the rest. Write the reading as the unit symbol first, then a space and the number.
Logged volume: mL 33
